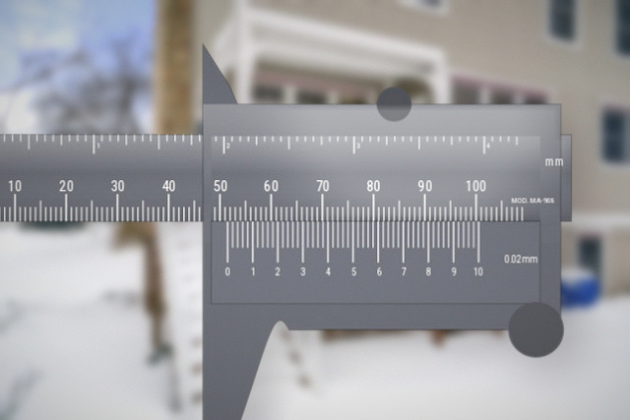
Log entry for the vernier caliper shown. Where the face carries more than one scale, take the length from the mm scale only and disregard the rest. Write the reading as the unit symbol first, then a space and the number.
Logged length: mm 51.5
